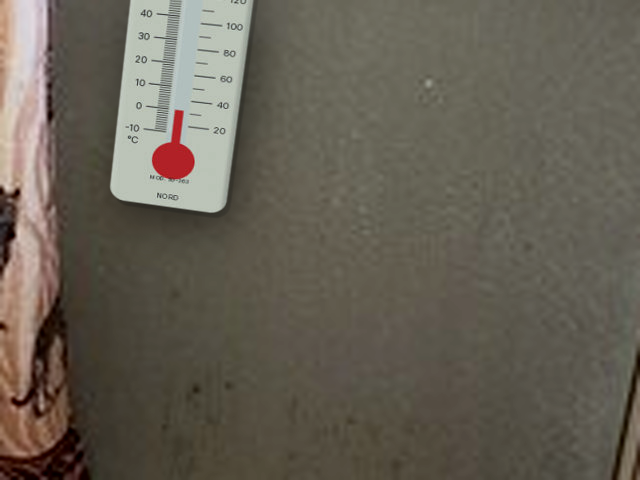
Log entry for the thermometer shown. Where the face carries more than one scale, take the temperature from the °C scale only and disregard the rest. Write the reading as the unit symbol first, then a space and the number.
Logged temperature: °C 0
